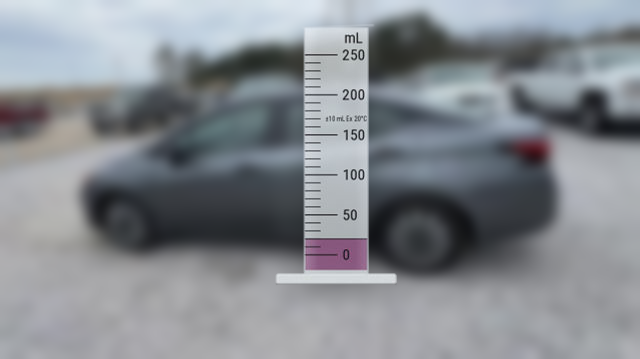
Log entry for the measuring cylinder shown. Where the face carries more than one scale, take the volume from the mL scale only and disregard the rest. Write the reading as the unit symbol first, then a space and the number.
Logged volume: mL 20
